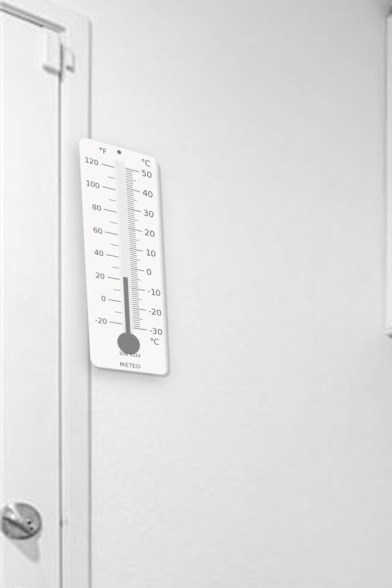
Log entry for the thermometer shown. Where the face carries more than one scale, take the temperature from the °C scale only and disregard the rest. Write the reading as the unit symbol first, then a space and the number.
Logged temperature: °C -5
